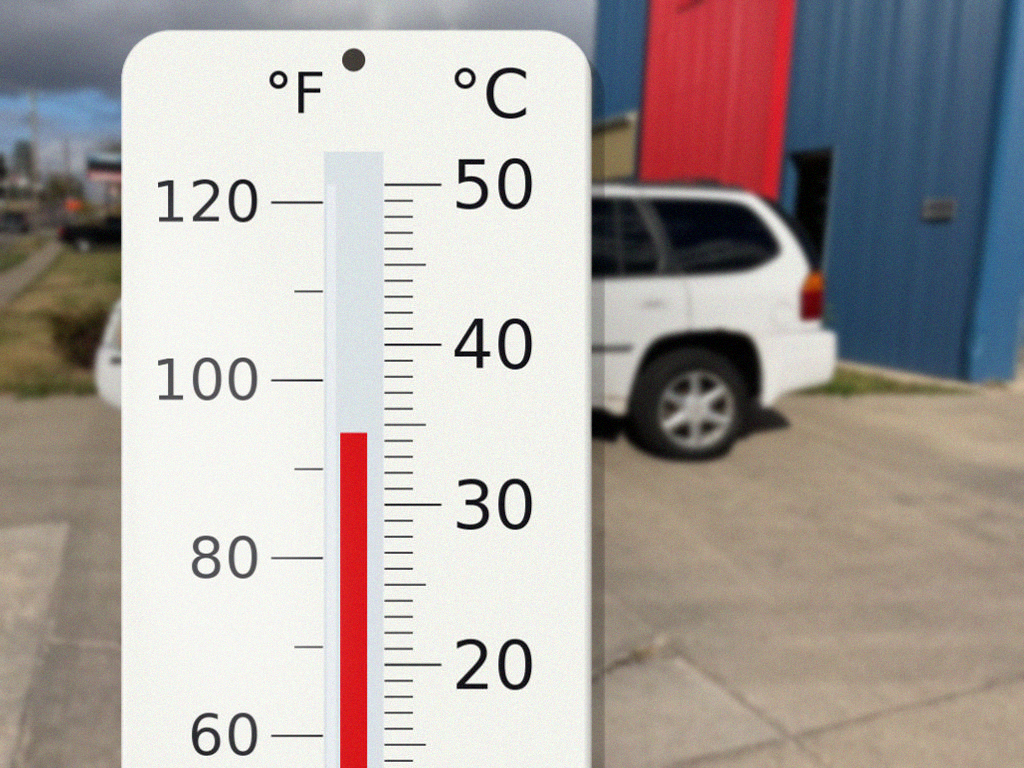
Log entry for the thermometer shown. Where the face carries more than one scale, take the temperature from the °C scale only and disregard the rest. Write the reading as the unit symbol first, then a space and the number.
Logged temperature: °C 34.5
